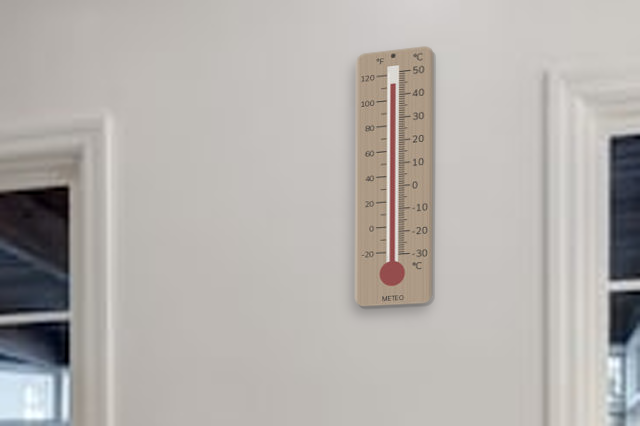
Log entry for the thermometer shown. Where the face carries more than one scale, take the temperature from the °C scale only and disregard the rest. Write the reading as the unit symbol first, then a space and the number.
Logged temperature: °C 45
